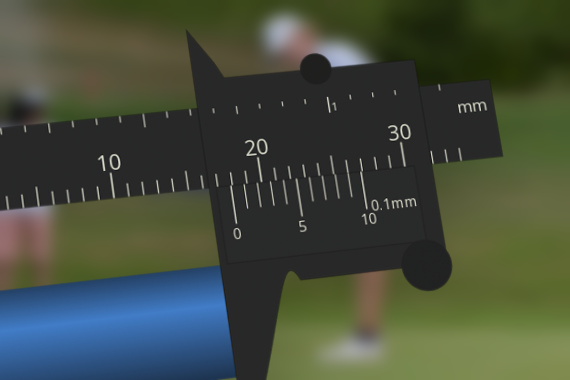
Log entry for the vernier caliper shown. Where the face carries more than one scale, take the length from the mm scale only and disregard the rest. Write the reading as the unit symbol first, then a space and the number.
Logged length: mm 17.9
